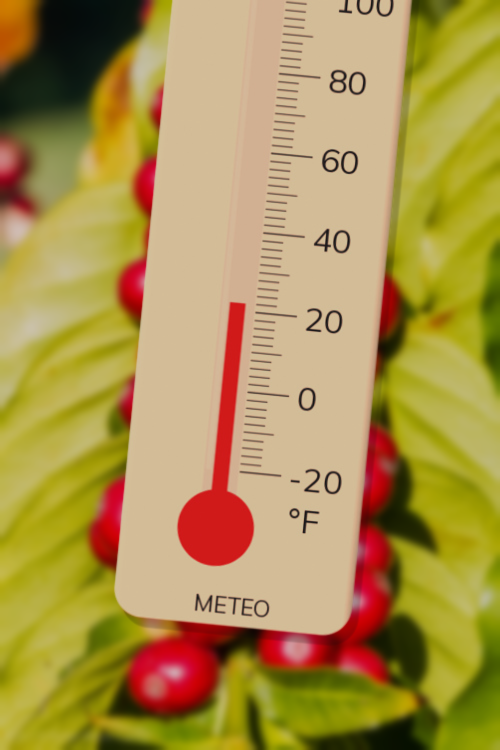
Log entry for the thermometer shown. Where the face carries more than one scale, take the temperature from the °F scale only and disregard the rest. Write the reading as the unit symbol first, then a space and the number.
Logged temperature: °F 22
